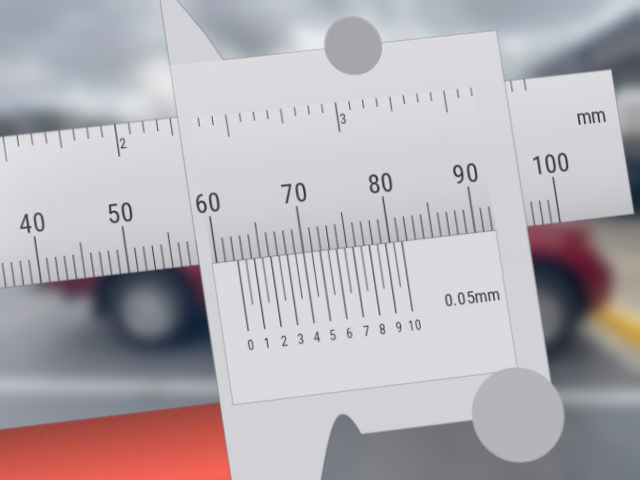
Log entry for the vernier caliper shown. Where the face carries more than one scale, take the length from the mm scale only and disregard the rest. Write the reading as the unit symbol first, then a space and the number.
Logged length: mm 62.4
